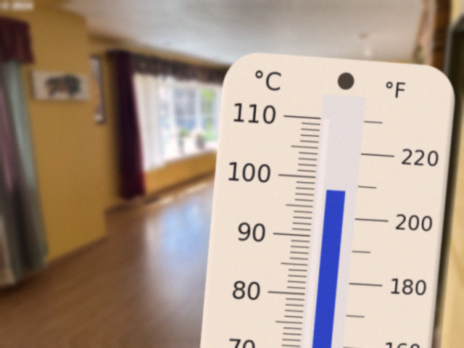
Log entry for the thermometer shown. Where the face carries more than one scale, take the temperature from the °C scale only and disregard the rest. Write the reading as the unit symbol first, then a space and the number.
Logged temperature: °C 98
